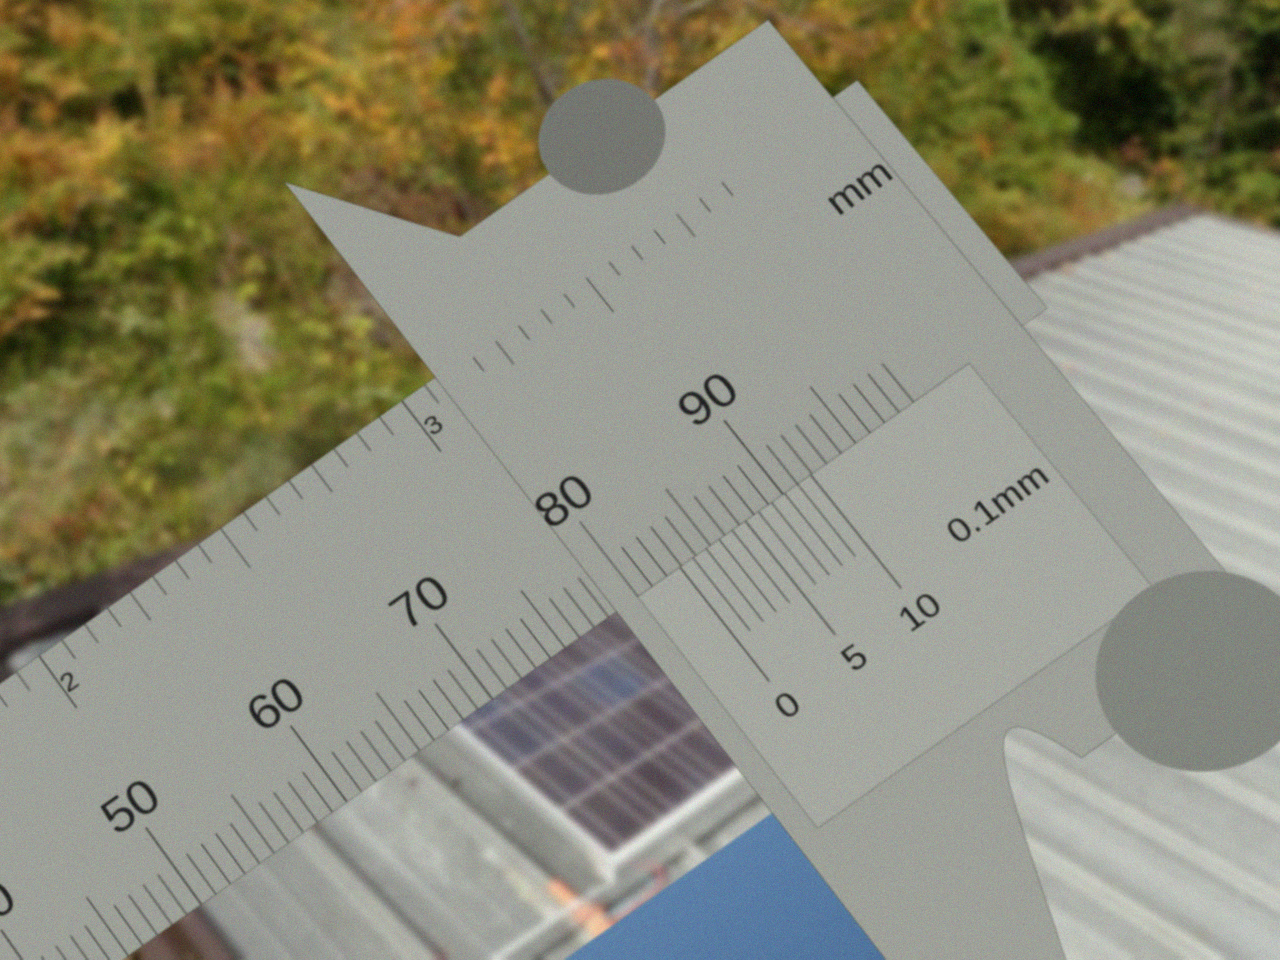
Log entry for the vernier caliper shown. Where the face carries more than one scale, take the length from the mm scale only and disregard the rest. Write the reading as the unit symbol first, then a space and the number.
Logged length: mm 82.9
